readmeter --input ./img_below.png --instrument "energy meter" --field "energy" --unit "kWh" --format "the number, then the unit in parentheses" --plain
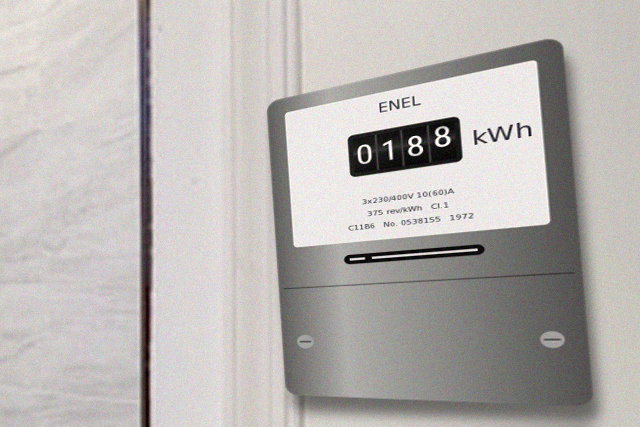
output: 188 (kWh)
